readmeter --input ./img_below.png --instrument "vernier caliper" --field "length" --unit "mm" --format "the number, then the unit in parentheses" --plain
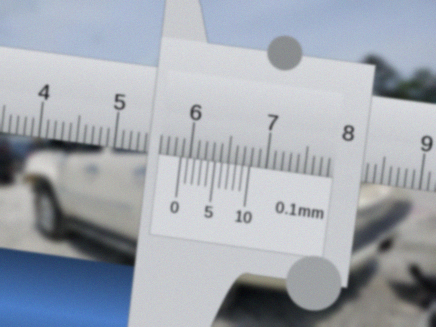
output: 58.8 (mm)
